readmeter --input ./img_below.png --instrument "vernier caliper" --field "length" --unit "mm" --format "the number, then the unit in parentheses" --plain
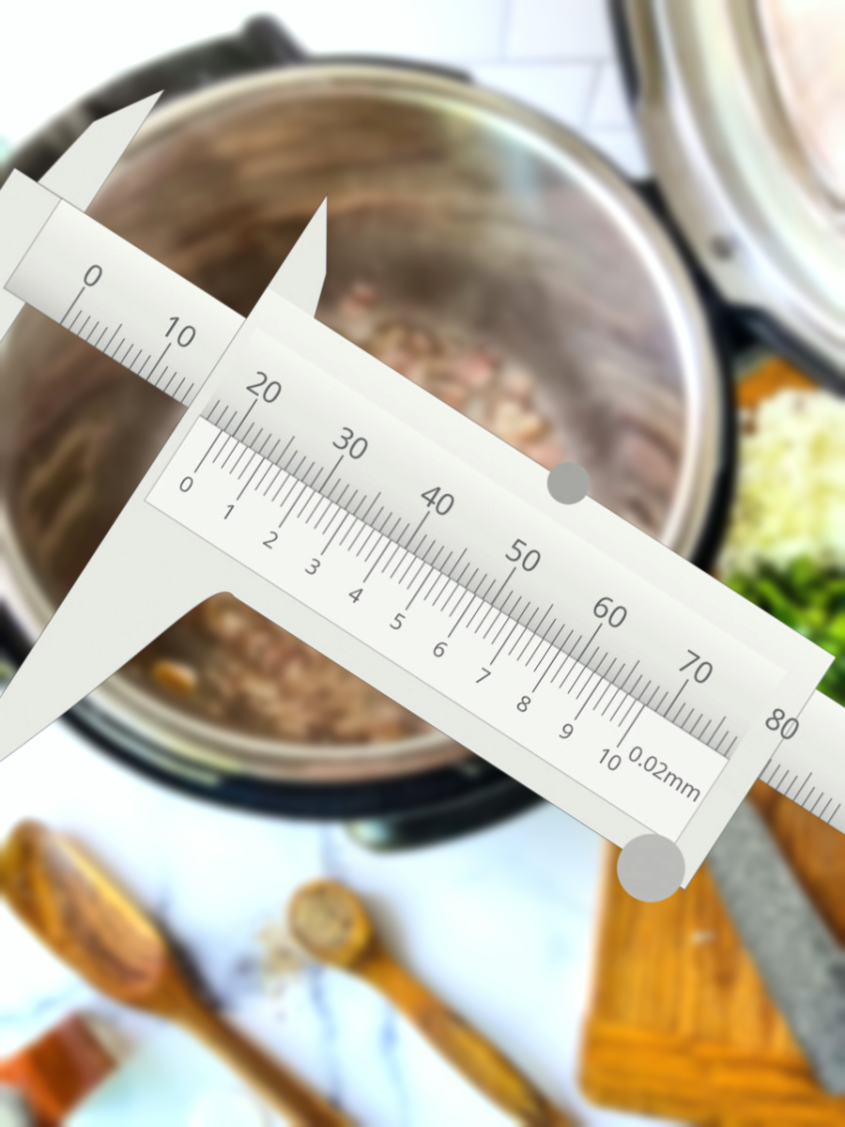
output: 18.8 (mm)
